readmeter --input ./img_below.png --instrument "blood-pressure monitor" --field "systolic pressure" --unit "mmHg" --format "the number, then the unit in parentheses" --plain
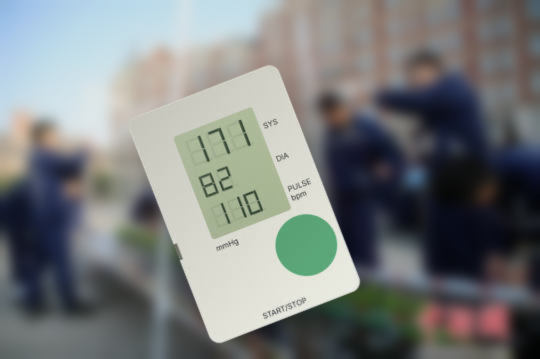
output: 171 (mmHg)
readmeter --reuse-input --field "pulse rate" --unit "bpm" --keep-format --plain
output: 110 (bpm)
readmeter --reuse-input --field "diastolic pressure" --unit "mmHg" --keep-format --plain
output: 82 (mmHg)
